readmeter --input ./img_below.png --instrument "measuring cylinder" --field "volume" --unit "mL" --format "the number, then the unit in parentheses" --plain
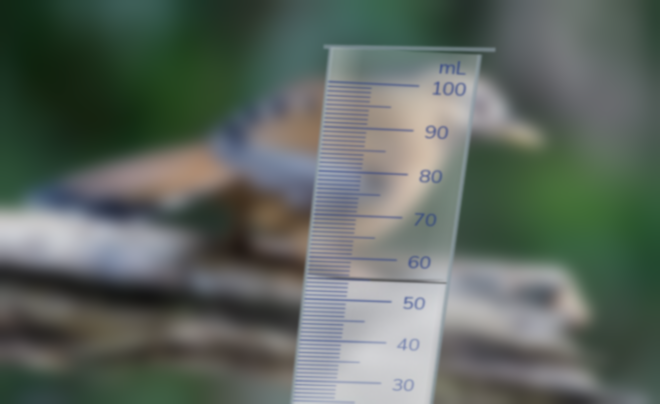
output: 55 (mL)
